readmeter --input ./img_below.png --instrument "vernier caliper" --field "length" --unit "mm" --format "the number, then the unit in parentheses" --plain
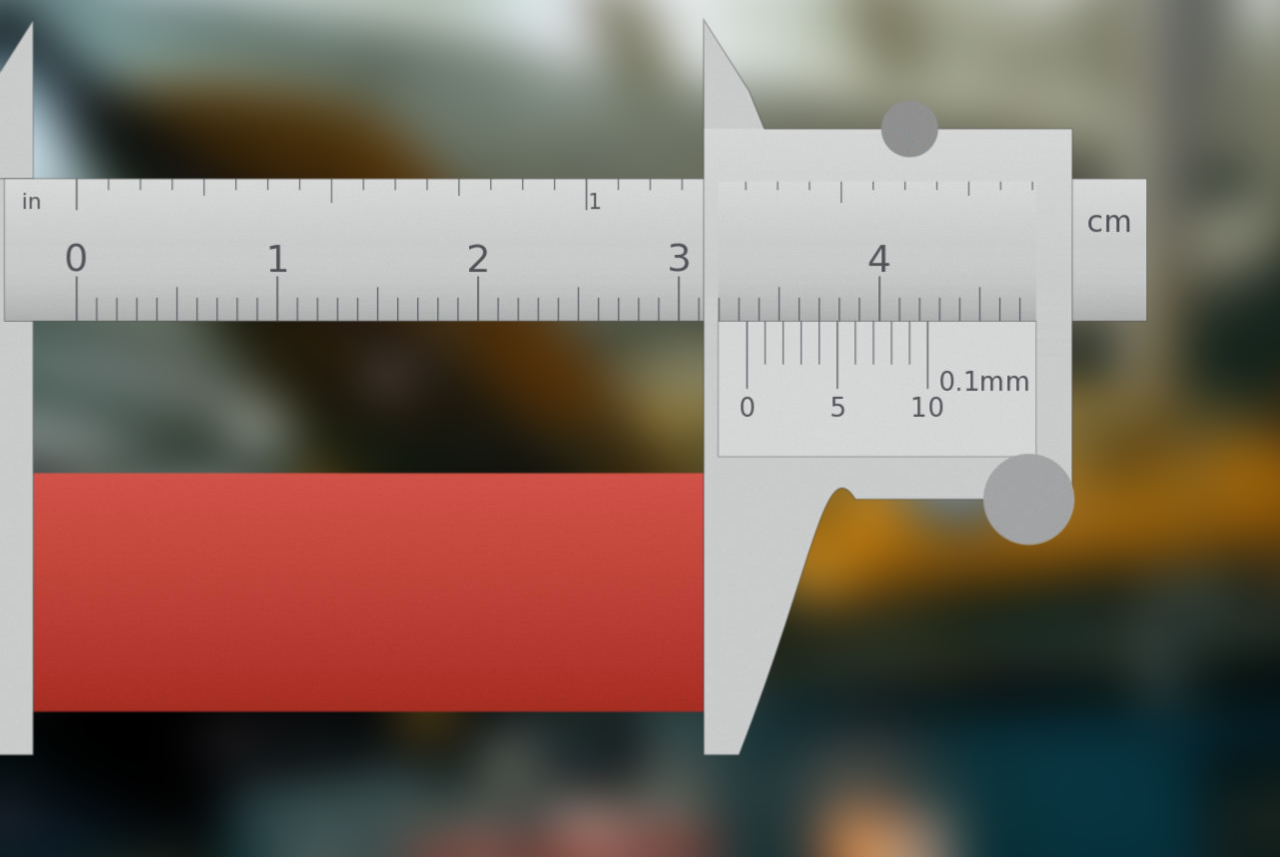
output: 33.4 (mm)
